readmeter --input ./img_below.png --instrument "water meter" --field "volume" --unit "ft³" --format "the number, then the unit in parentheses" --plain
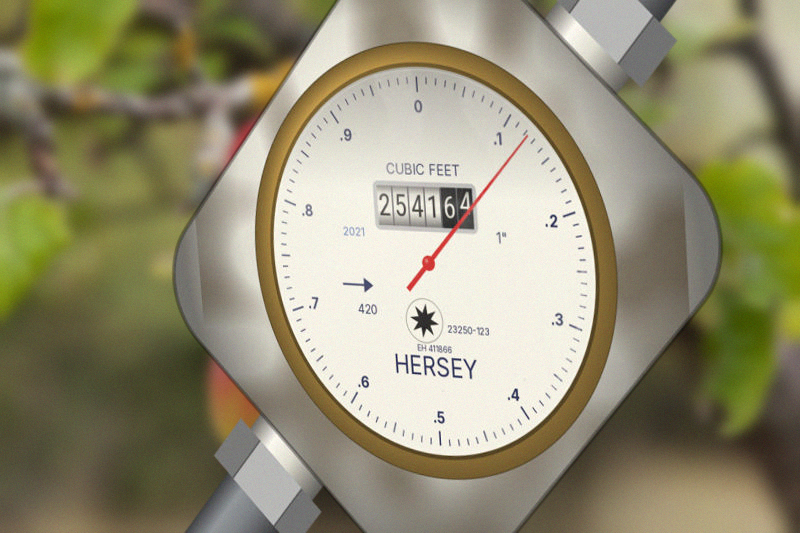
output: 254164.12 (ft³)
